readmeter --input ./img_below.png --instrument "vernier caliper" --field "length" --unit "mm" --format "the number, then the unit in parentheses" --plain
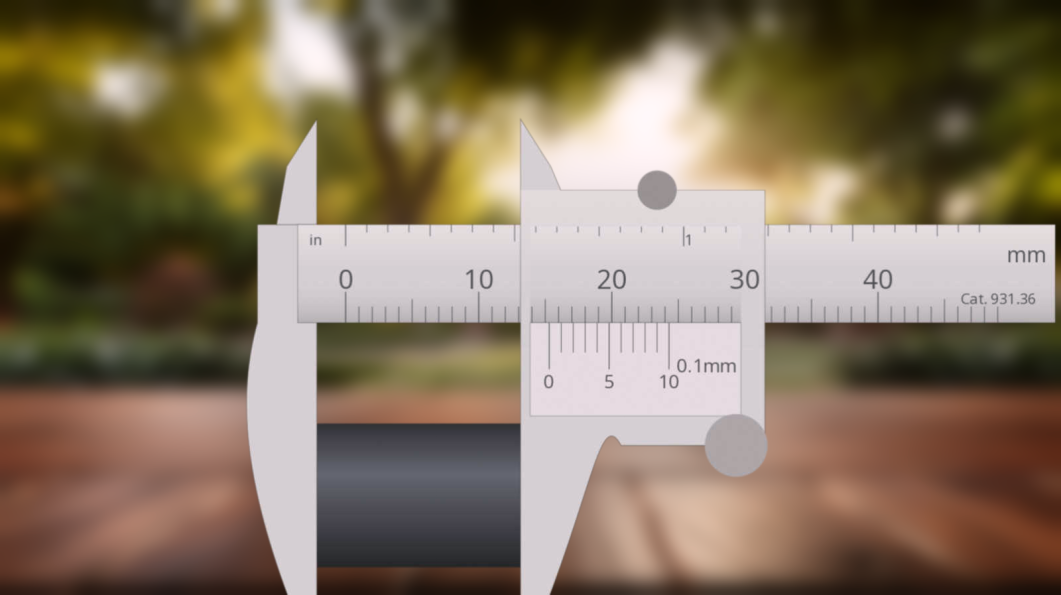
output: 15.3 (mm)
